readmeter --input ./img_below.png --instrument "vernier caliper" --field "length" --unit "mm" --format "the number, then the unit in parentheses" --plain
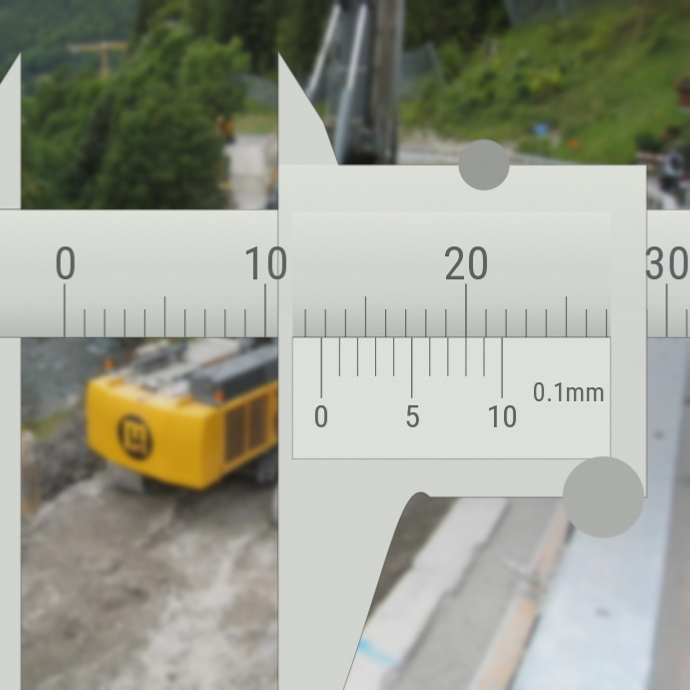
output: 12.8 (mm)
